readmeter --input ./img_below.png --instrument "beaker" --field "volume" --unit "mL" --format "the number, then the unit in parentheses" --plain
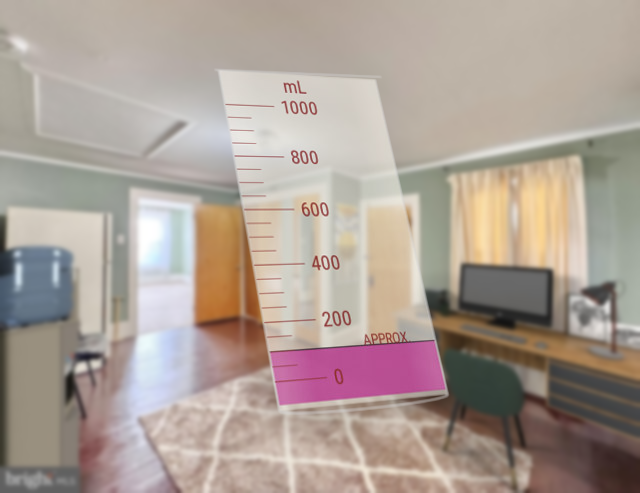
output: 100 (mL)
